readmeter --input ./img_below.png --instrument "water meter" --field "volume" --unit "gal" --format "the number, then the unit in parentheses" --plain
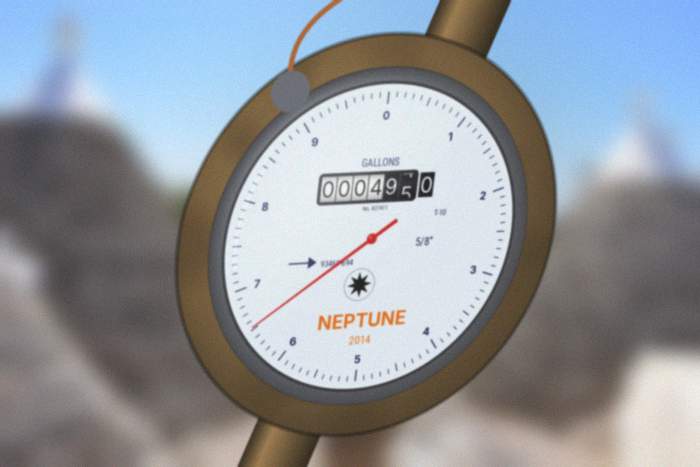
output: 4946.5 (gal)
